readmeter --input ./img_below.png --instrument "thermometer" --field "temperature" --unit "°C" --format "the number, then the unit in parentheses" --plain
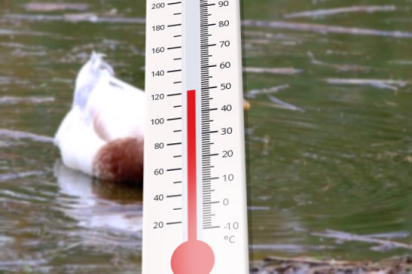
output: 50 (°C)
